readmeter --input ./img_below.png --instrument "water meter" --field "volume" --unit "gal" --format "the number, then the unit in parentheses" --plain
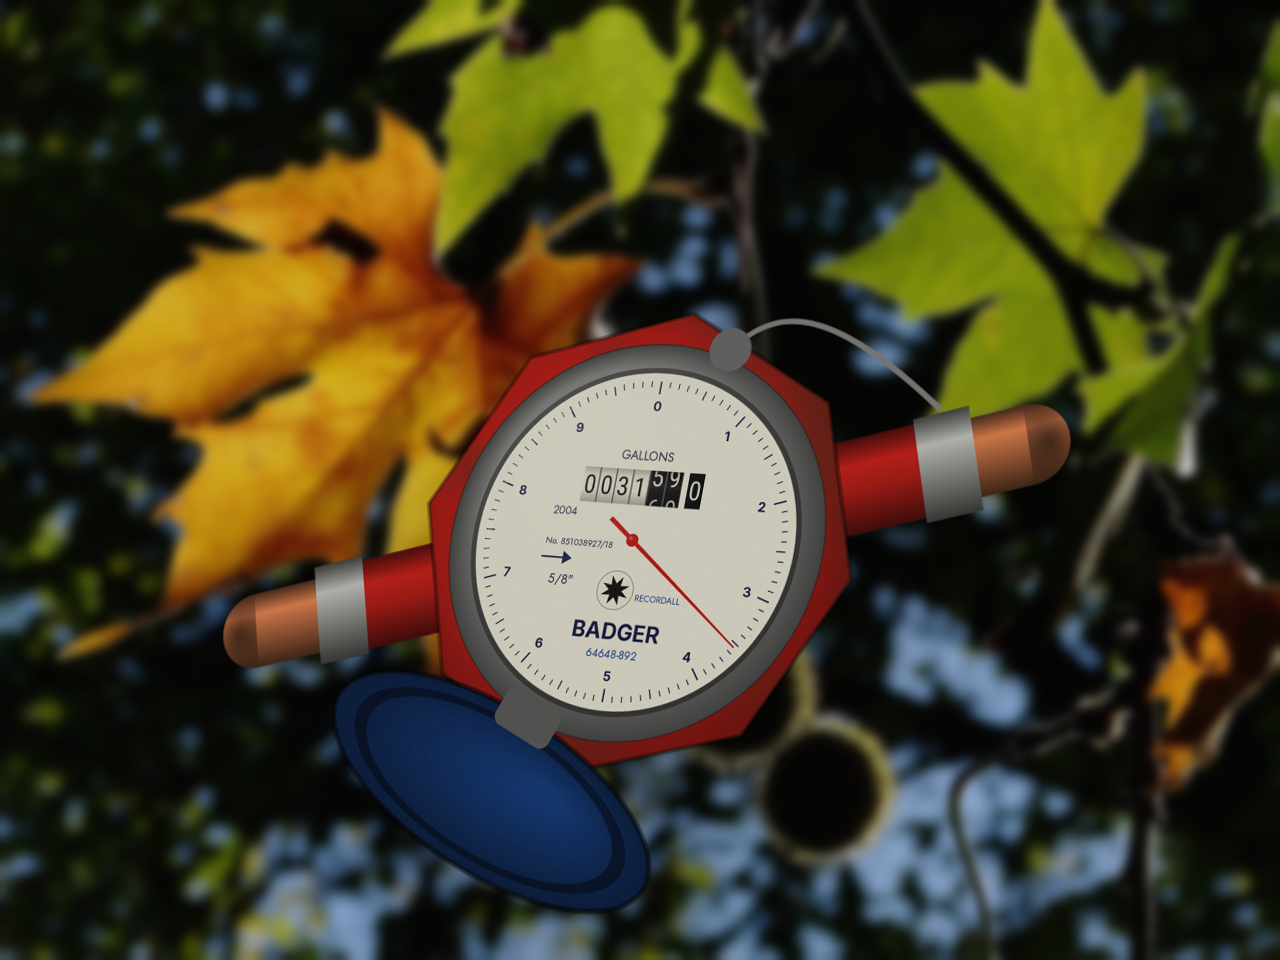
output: 31593.5 (gal)
